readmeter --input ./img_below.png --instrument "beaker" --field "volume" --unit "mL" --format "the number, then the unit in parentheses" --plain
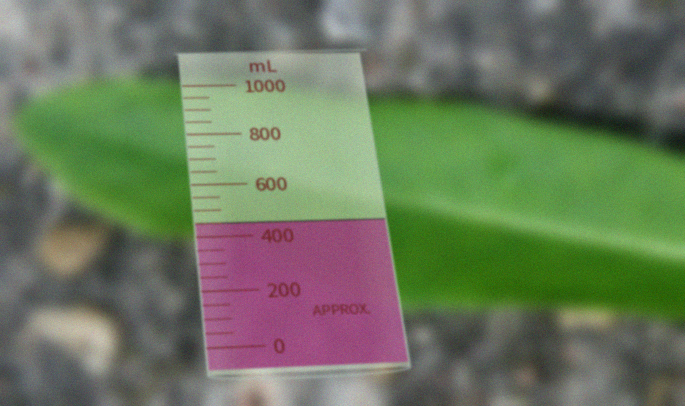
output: 450 (mL)
